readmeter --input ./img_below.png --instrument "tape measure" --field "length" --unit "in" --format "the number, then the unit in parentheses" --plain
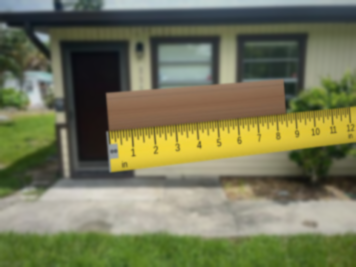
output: 8.5 (in)
